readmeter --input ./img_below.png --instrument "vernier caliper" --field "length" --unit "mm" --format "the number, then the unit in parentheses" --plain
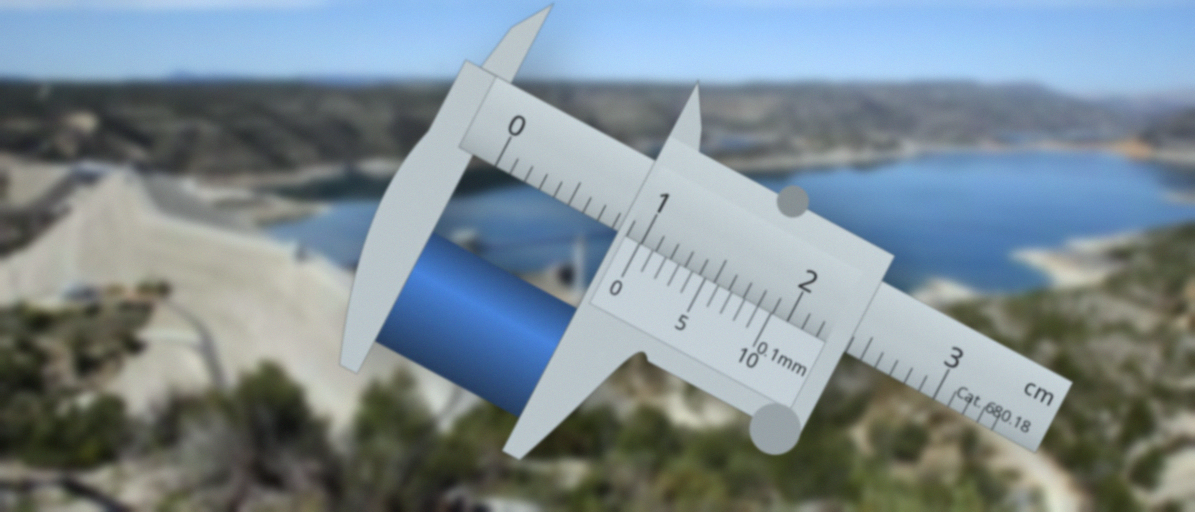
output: 9.9 (mm)
